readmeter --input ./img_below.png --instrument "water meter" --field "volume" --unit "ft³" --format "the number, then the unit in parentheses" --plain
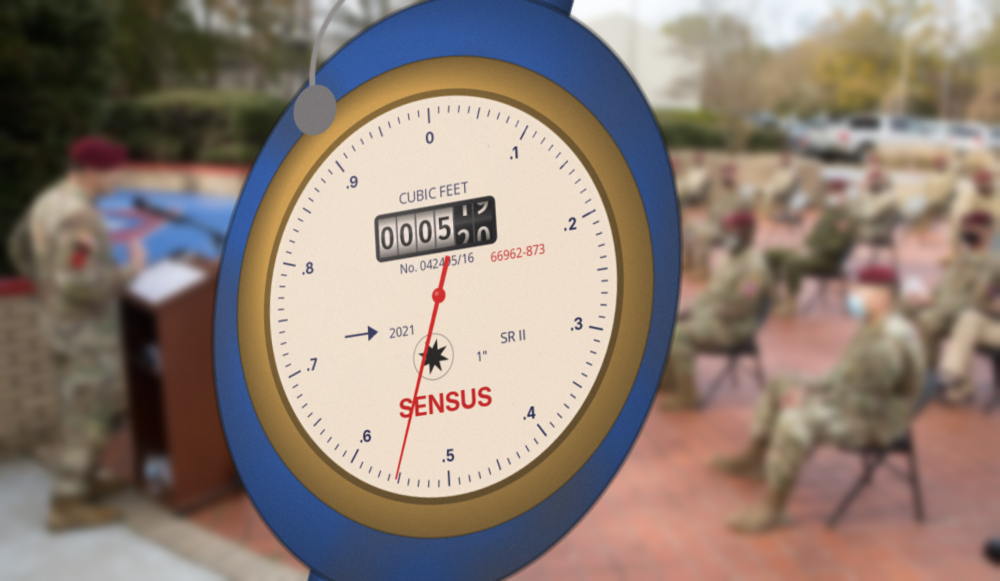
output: 519.55 (ft³)
